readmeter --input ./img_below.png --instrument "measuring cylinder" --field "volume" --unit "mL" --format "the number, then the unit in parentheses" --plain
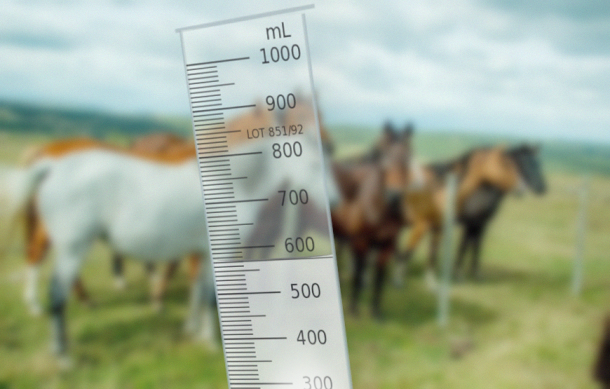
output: 570 (mL)
